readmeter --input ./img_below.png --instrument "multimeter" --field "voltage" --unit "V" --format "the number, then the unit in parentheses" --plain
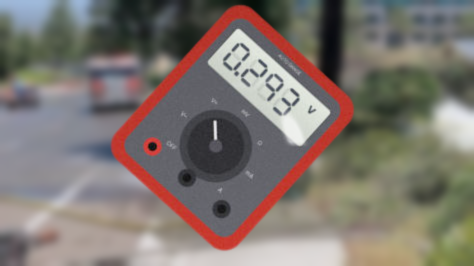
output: 0.293 (V)
